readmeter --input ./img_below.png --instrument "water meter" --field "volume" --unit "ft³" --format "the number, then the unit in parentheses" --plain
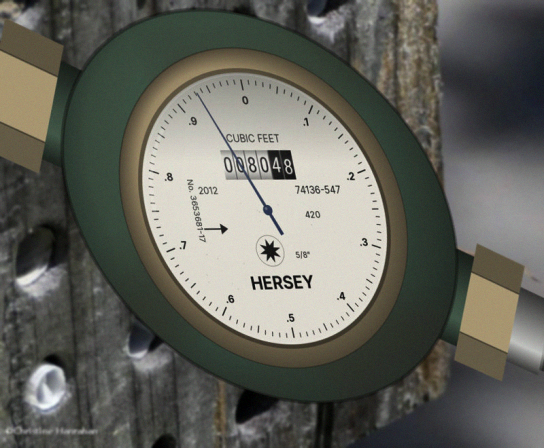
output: 8047.93 (ft³)
